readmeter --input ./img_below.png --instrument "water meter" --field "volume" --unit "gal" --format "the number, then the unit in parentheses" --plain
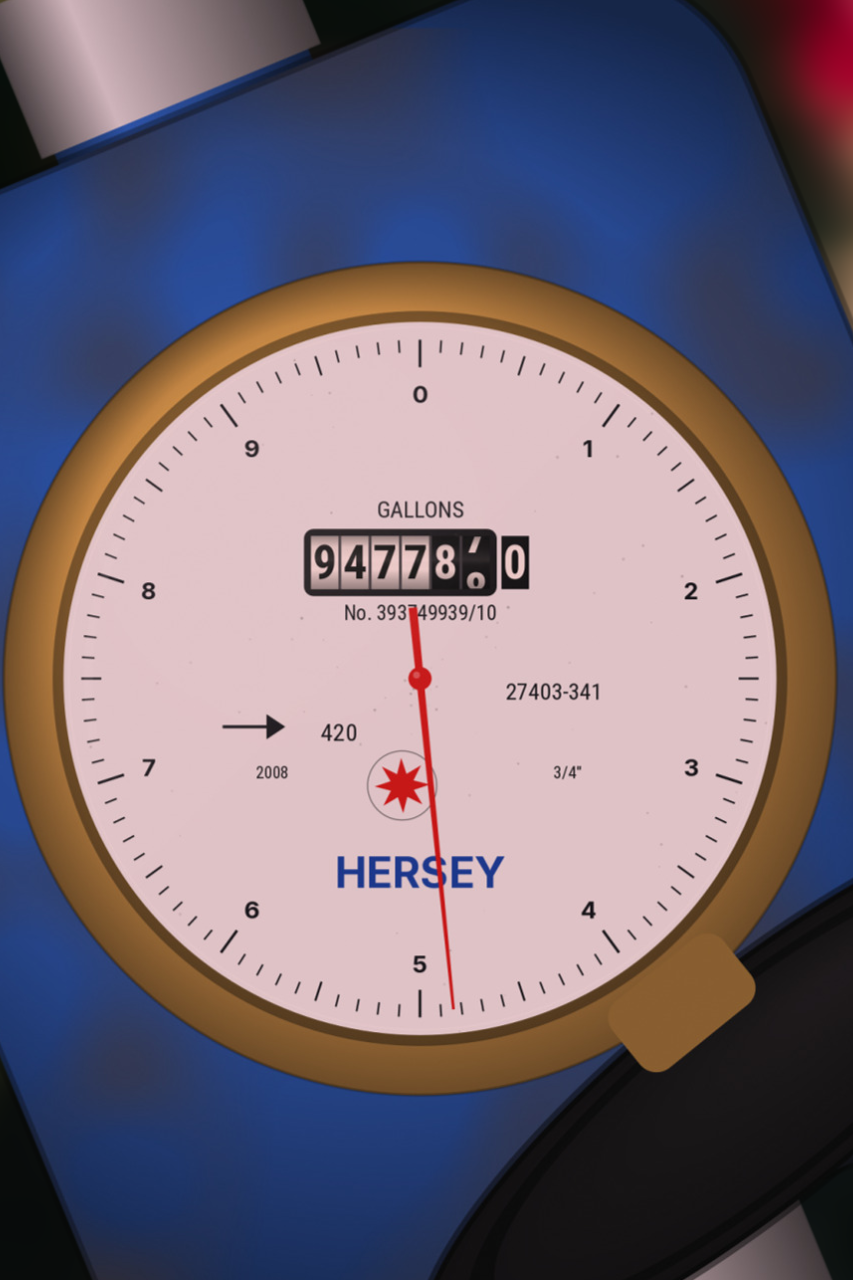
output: 9477874.8 (gal)
